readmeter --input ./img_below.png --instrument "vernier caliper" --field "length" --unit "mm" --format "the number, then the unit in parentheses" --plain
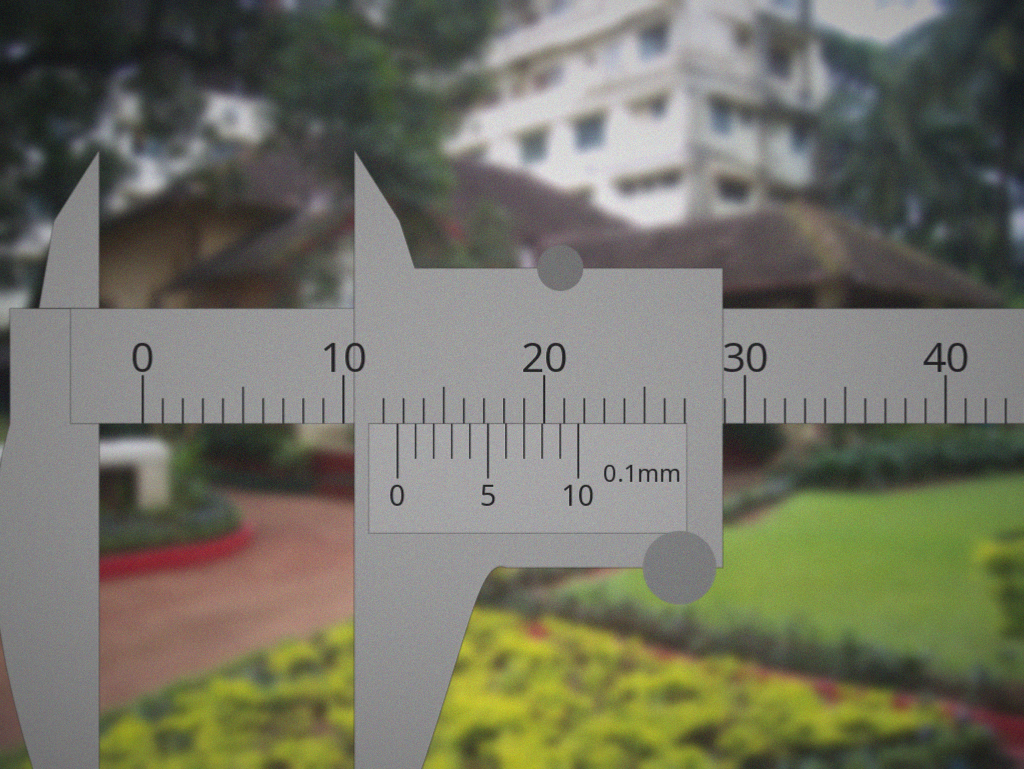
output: 12.7 (mm)
